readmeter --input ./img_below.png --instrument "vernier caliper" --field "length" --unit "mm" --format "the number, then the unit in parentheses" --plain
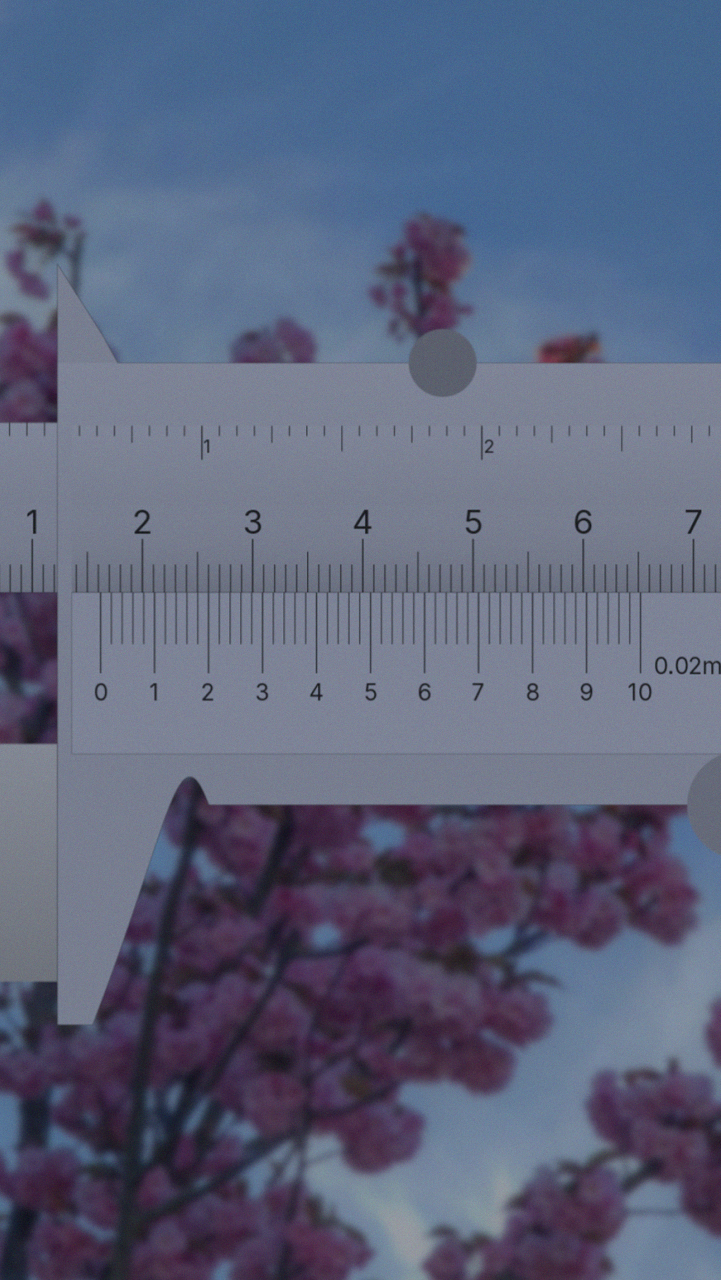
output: 16.2 (mm)
